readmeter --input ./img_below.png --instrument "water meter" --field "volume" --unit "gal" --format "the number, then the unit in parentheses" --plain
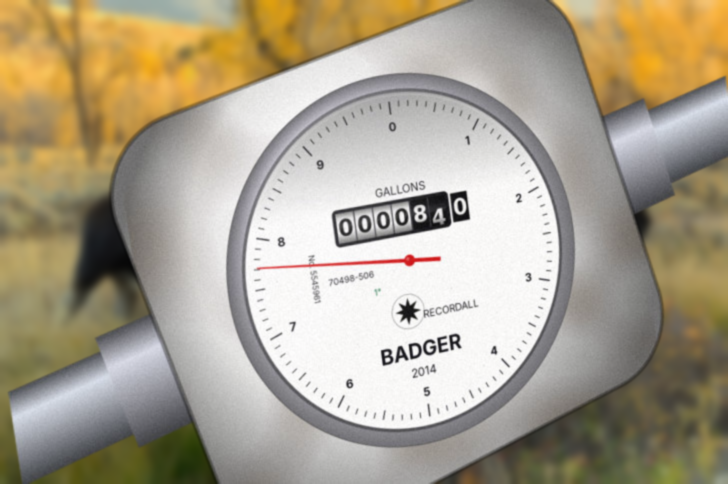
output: 837.7 (gal)
